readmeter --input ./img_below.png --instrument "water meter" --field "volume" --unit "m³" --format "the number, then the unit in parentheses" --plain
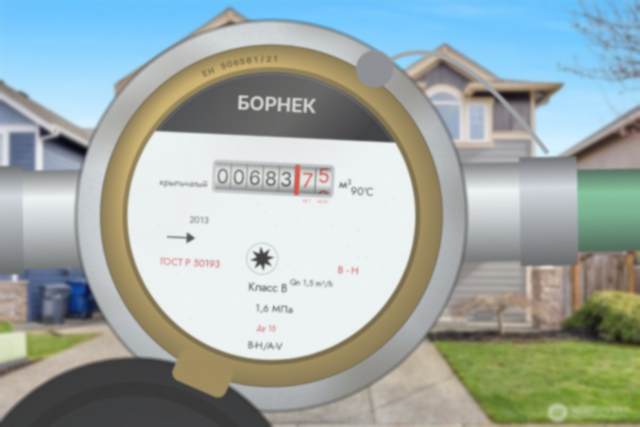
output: 683.75 (m³)
